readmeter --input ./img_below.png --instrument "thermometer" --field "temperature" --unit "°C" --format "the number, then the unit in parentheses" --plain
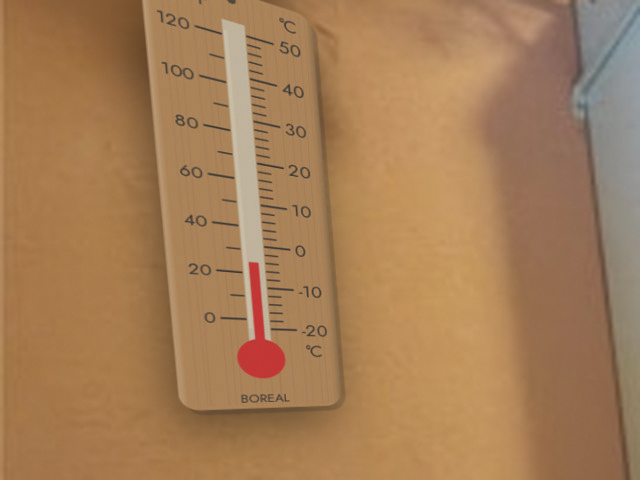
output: -4 (°C)
